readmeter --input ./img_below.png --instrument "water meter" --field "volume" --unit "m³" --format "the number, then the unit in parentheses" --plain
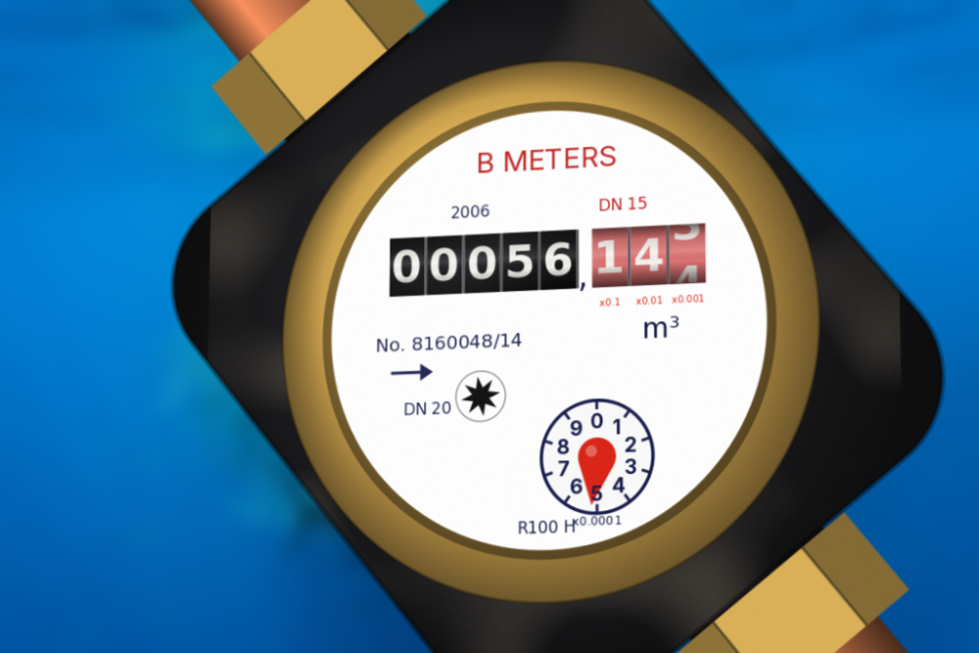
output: 56.1435 (m³)
